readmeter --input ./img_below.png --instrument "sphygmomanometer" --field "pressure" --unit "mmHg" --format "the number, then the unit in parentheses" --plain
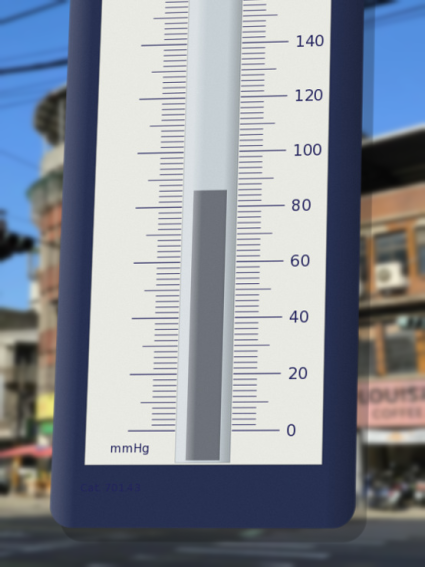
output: 86 (mmHg)
